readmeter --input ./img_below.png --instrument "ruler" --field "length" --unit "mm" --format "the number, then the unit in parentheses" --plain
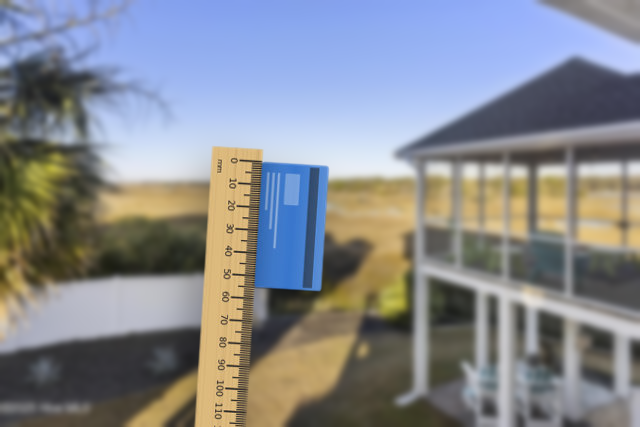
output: 55 (mm)
